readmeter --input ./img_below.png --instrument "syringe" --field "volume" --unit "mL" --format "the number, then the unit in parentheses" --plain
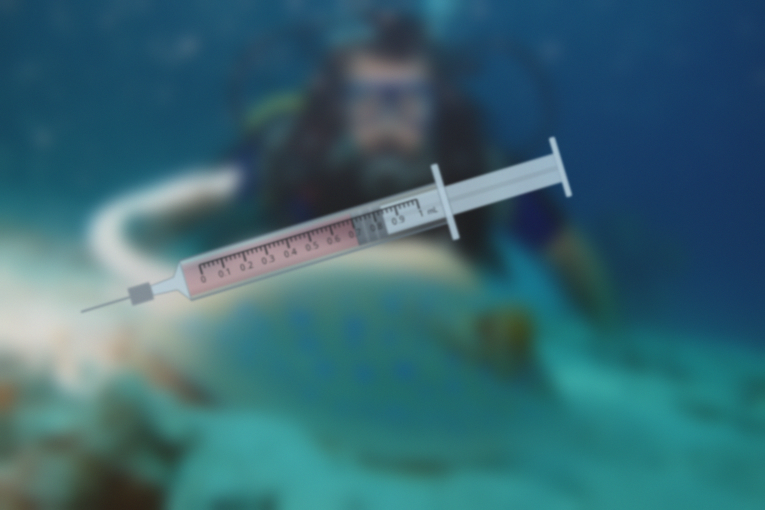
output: 0.7 (mL)
